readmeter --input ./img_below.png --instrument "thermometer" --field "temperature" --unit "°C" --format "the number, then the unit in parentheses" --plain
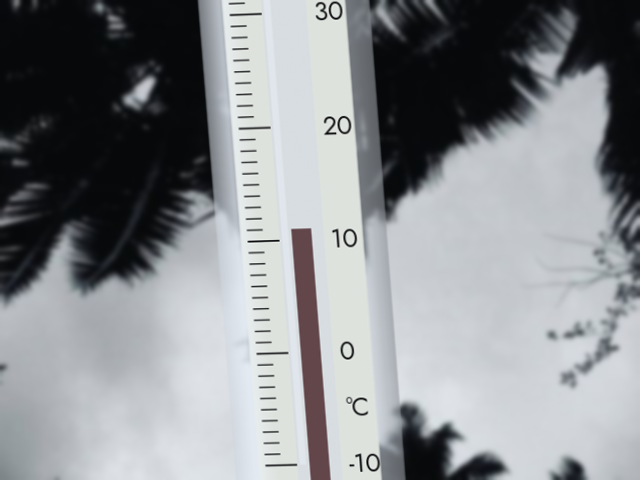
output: 11 (°C)
